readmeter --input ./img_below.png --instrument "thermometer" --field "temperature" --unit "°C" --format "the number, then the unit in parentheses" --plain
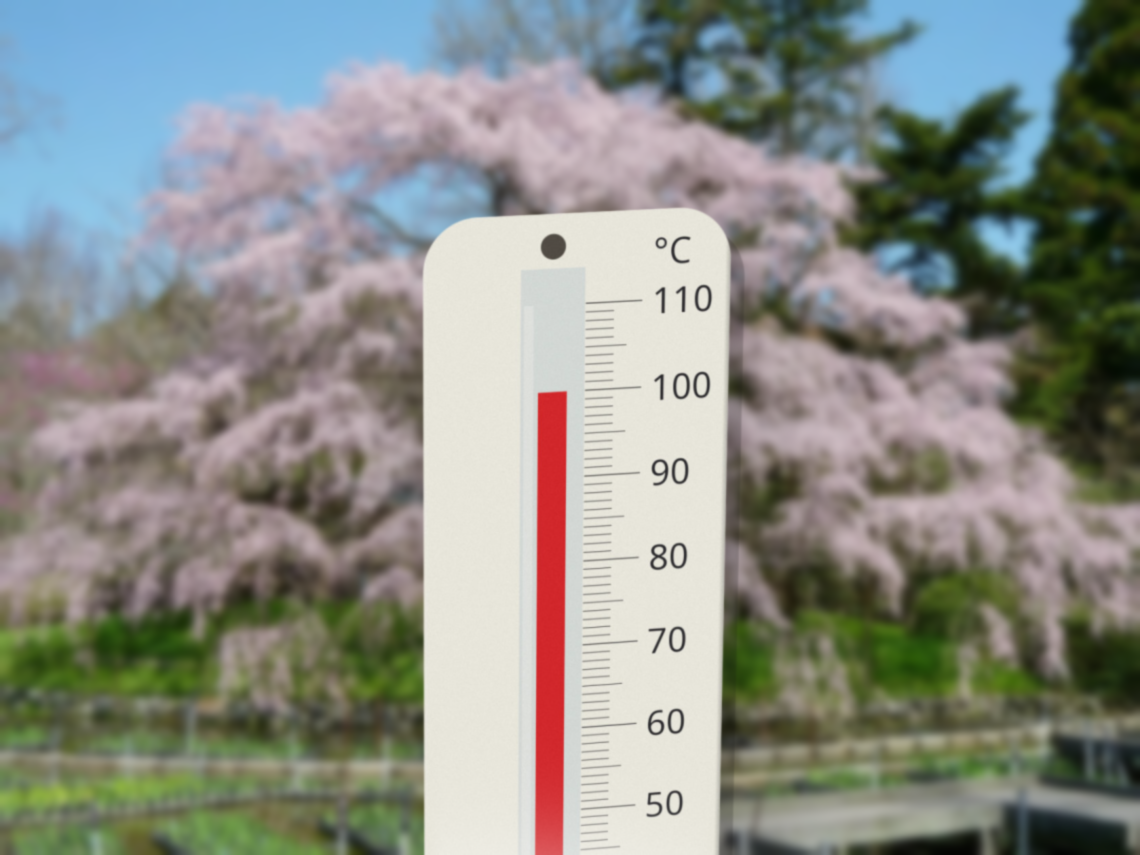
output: 100 (°C)
